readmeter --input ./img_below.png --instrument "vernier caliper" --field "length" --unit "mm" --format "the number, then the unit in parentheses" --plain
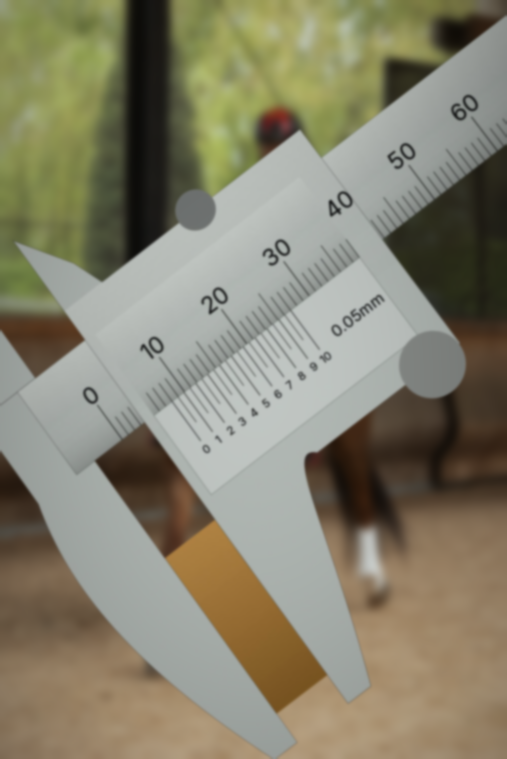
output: 8.0 (mm)
